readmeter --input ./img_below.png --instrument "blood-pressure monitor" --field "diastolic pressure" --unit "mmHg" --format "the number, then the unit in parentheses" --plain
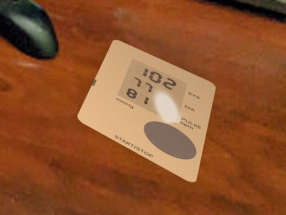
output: 77 (mmHg)
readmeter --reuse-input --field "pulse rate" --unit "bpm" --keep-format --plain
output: 81 (bpm)
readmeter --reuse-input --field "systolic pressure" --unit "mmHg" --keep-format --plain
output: 102 (mmHg)
